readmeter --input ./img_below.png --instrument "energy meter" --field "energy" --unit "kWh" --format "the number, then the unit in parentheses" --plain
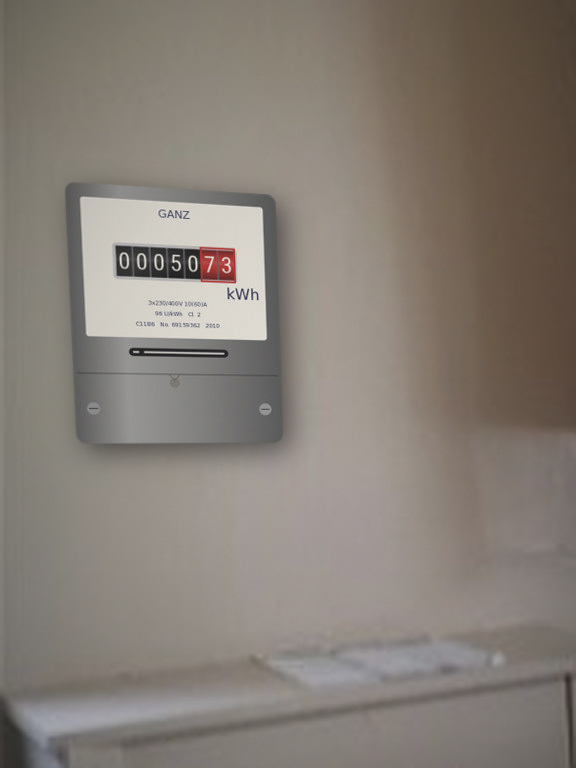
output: 50.73 (kWh)
